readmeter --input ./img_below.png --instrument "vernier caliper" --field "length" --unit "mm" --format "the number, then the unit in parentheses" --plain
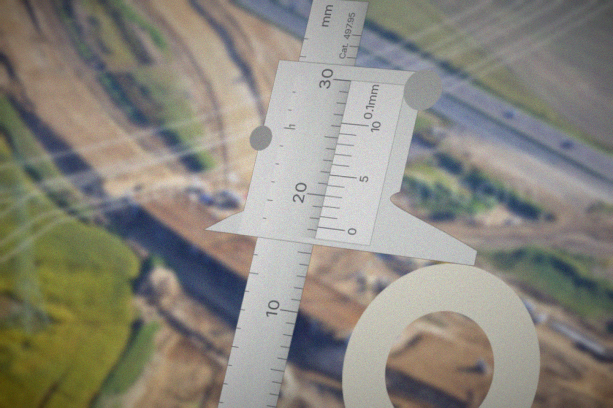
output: 17.3 (mm)
